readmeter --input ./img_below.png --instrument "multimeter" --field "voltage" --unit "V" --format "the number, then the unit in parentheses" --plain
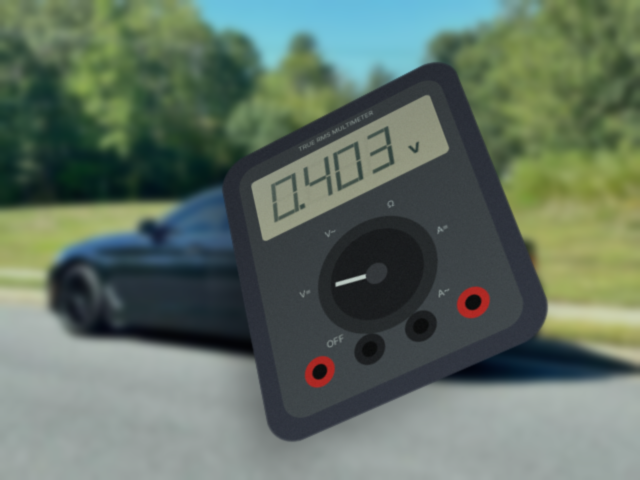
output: 0.403 (V)
